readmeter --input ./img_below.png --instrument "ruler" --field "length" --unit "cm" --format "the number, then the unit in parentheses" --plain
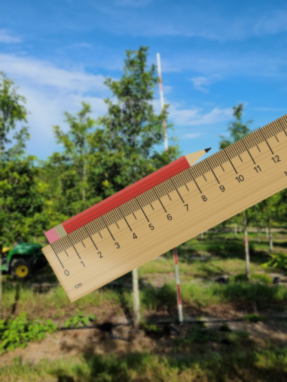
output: 9.5 (cm)
